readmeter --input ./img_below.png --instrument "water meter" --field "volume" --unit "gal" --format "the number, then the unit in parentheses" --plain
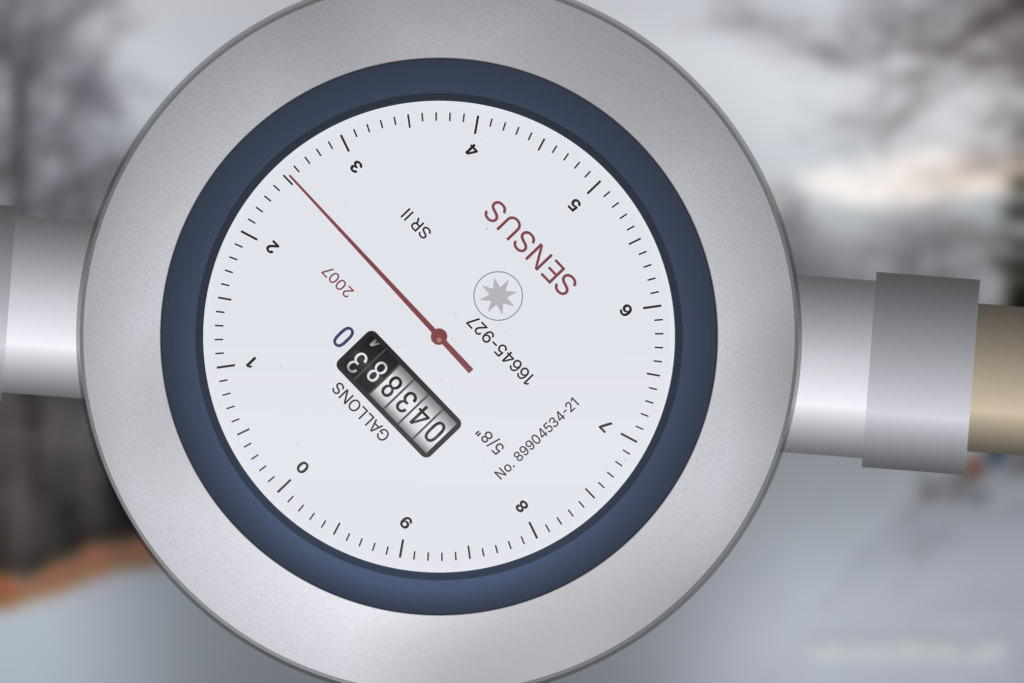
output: 438832.5 (gal)
